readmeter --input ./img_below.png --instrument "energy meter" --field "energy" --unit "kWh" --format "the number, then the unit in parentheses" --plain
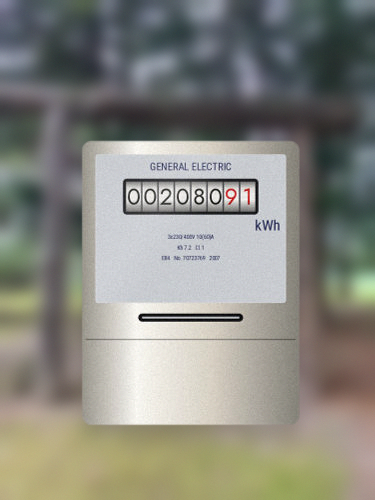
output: 2080.91 (kWh)
